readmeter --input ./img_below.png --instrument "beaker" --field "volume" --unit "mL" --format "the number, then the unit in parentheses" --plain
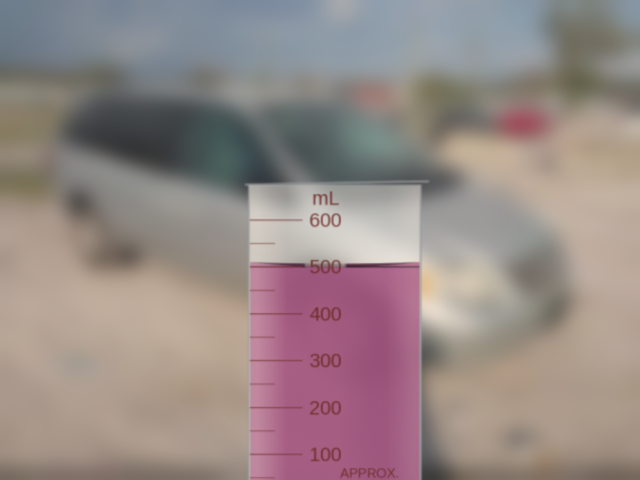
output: 500 (mL)
